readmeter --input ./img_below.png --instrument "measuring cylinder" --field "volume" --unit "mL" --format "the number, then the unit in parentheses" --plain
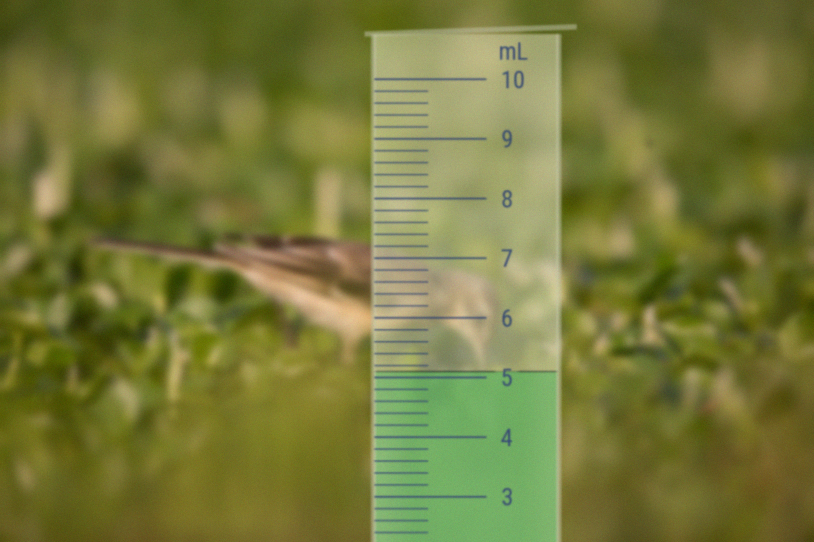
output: 5.1 (mL)
